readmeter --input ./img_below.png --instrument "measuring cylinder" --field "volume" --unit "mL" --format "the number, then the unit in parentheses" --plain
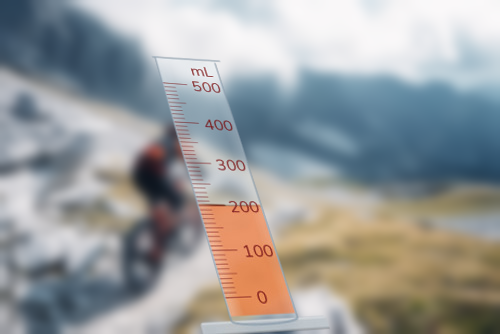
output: 200 (mL)
